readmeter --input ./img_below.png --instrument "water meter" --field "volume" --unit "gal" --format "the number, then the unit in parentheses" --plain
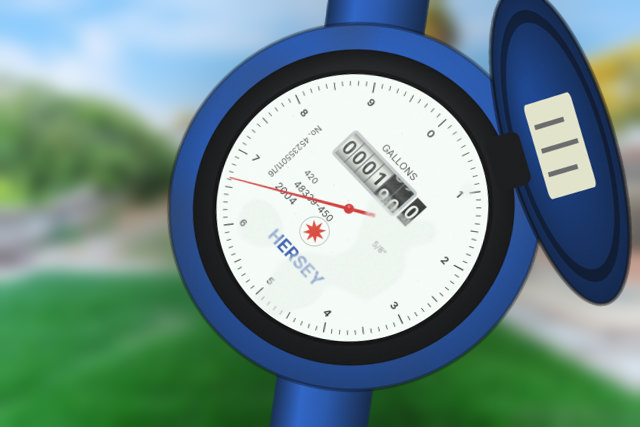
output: 1896.6 (gal)
